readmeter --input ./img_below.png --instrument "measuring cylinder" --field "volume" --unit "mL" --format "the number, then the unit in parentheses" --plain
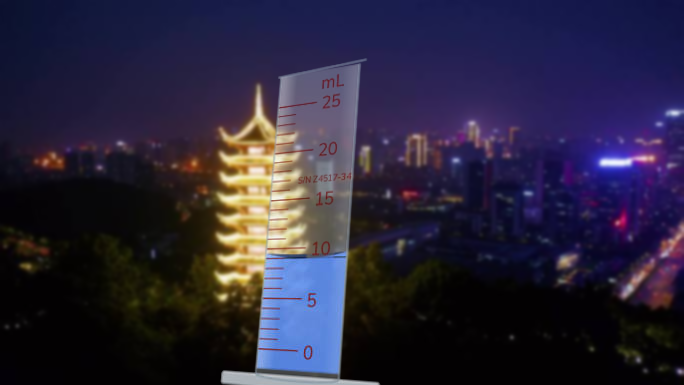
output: 9 (mL)
